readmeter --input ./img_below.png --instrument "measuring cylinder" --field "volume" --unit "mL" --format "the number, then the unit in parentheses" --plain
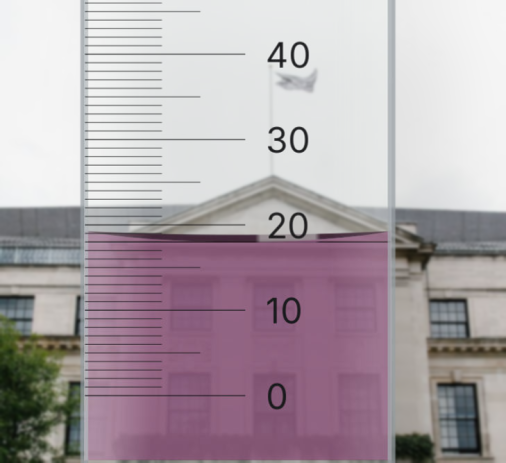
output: 18 (mL)
